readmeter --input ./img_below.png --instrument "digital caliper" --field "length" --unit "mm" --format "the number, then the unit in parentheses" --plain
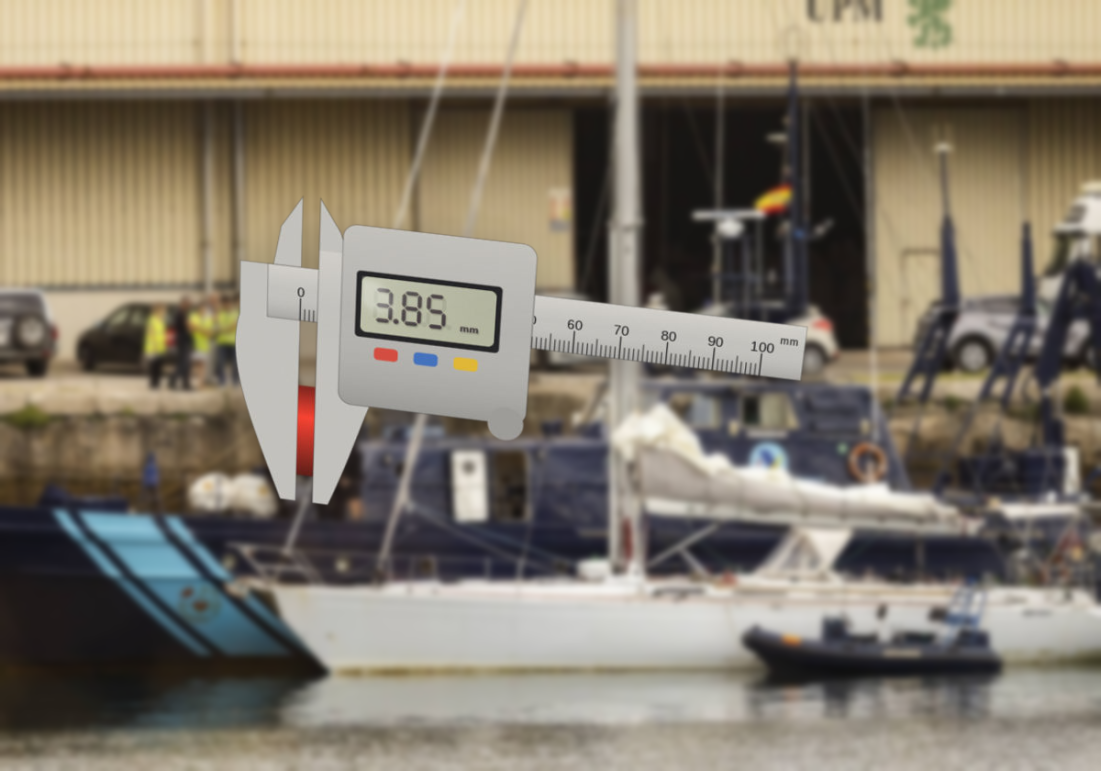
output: 3.85 (mm)
